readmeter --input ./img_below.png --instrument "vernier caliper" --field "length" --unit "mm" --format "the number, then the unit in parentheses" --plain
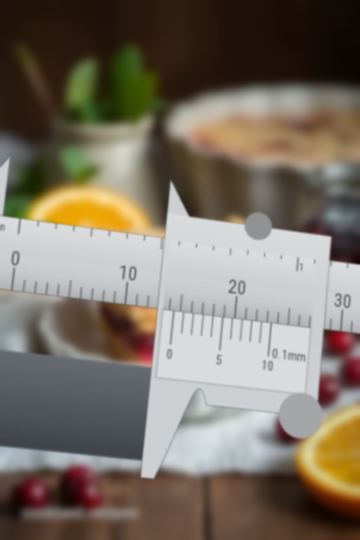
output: 14.4 (mm)
